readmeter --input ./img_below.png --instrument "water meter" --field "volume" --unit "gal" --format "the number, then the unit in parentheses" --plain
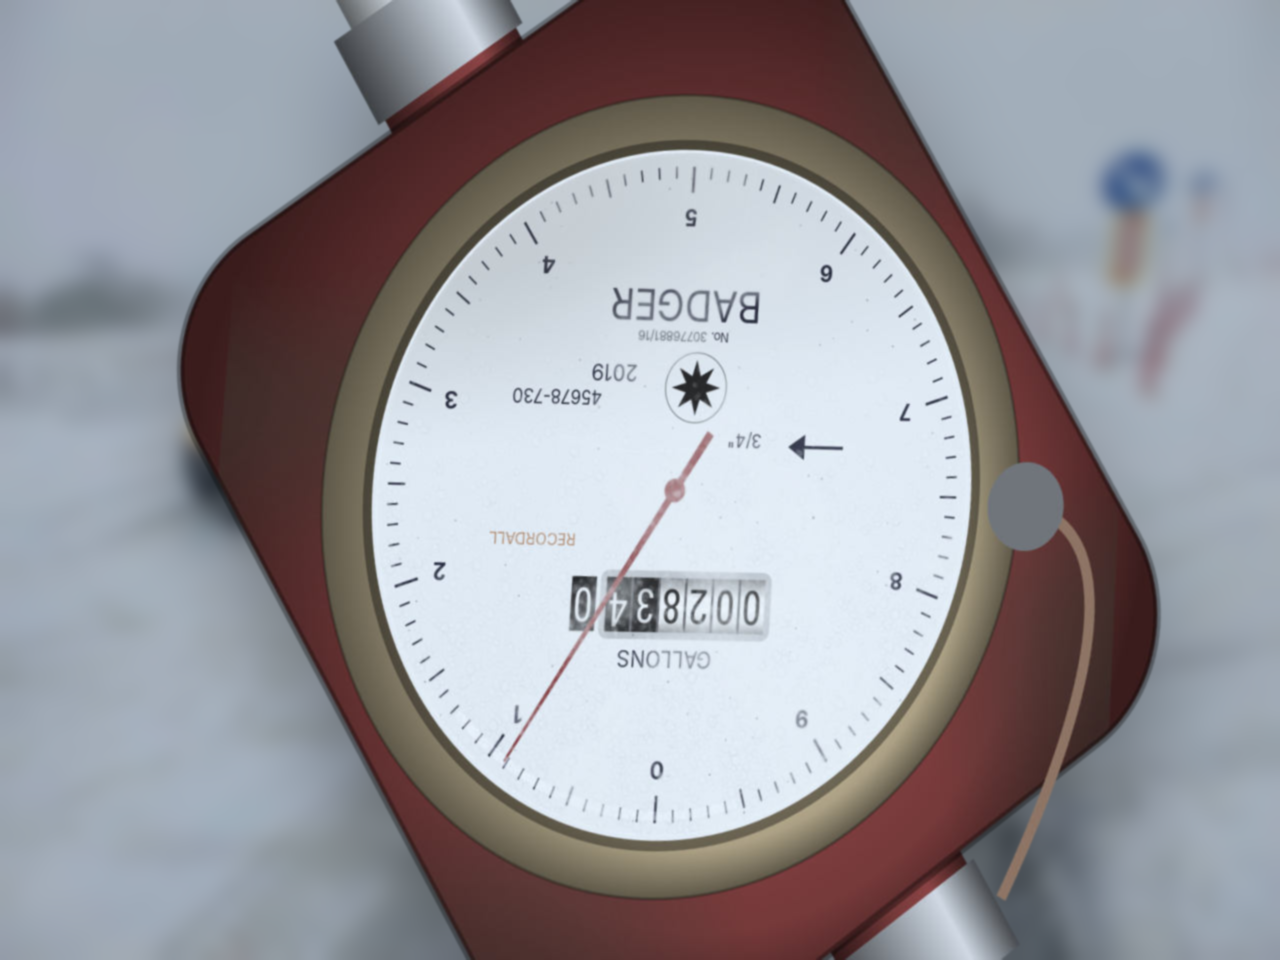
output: 28340.9 (gal)
